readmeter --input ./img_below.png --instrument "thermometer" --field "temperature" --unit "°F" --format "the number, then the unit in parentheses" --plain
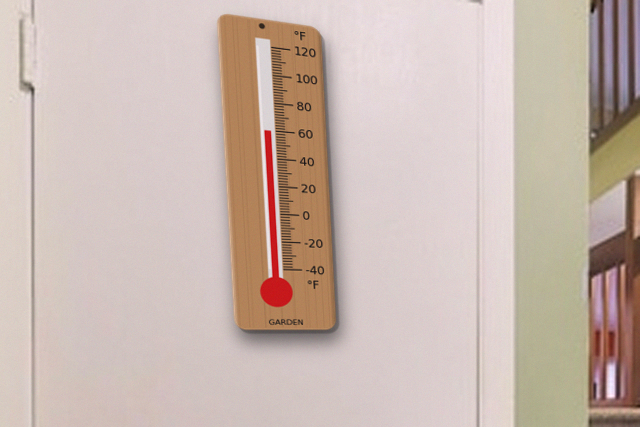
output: 60 (°F)
